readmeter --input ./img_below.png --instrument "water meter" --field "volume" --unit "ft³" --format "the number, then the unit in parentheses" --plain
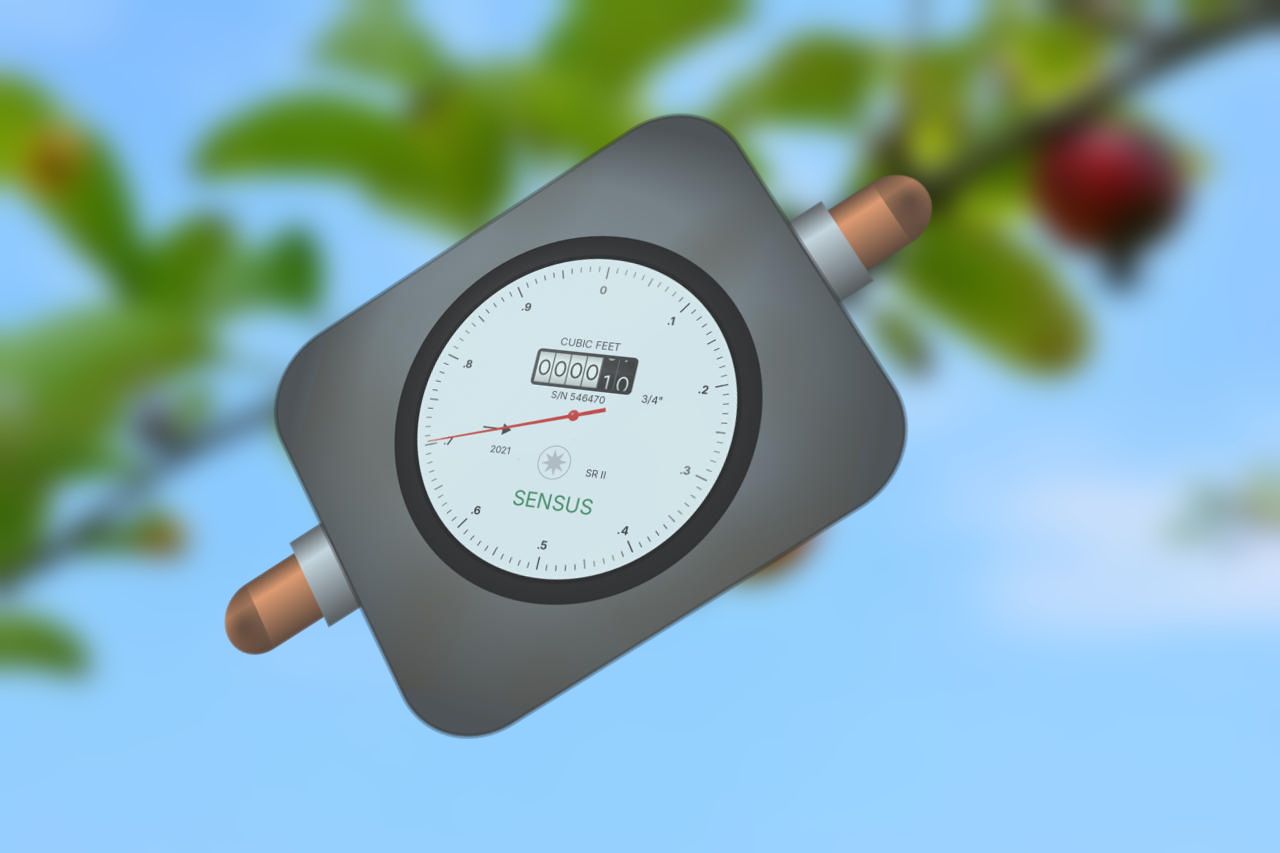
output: 9.70 (ft³)
